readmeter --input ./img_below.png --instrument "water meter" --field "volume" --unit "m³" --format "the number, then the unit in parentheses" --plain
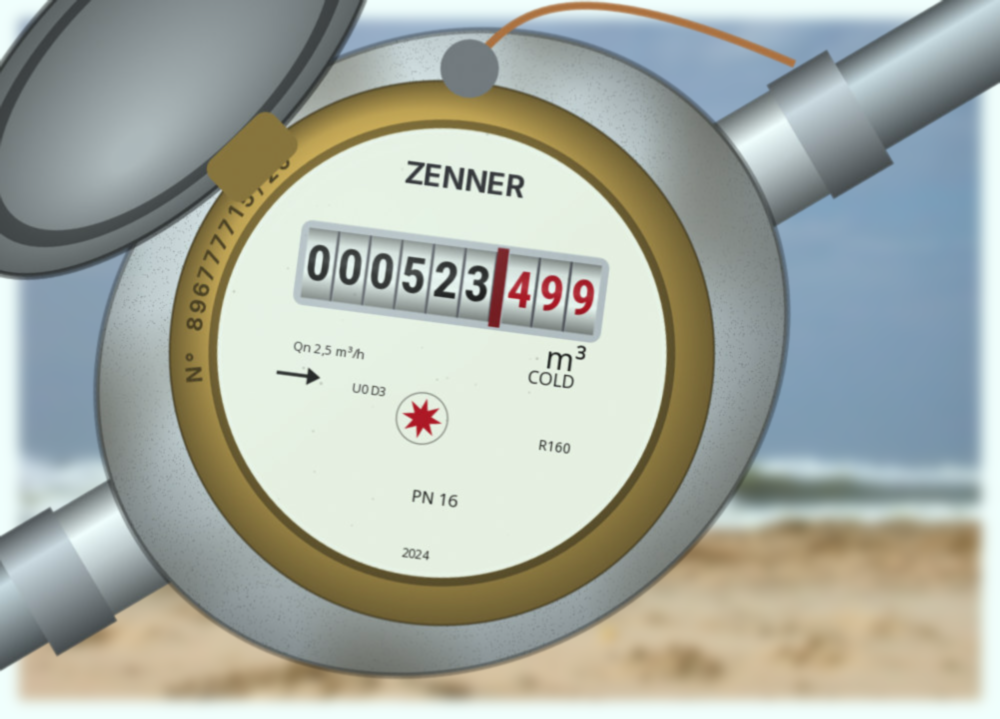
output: 523.499 (m³)
